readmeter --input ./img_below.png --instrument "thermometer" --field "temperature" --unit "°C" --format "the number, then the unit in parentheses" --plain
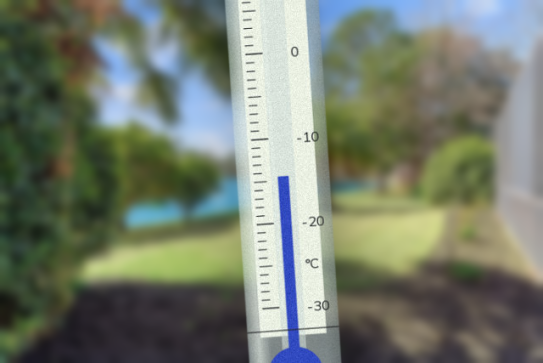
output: -14.5 (°C)
